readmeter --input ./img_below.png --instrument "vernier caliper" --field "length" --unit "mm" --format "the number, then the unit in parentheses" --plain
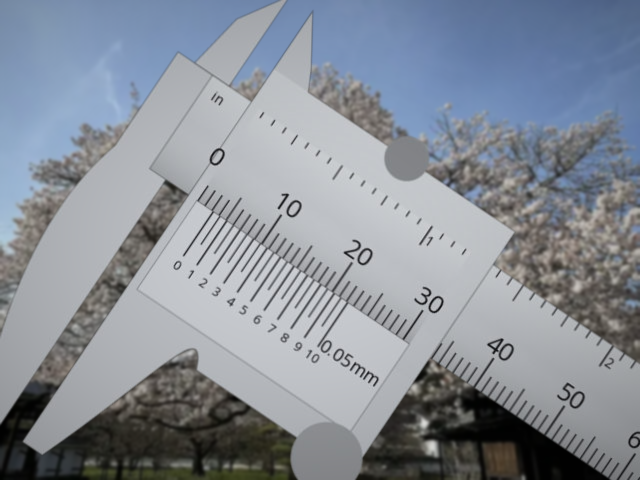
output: 3.2 (mm)
